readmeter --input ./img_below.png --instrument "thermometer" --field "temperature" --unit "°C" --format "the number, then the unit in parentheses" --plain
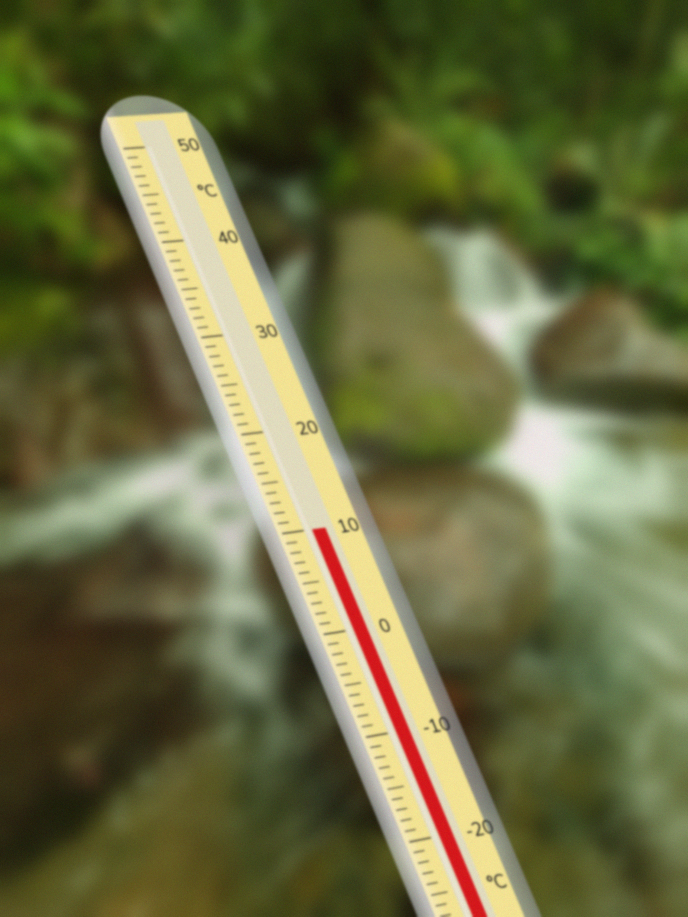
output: 10 (°C)
